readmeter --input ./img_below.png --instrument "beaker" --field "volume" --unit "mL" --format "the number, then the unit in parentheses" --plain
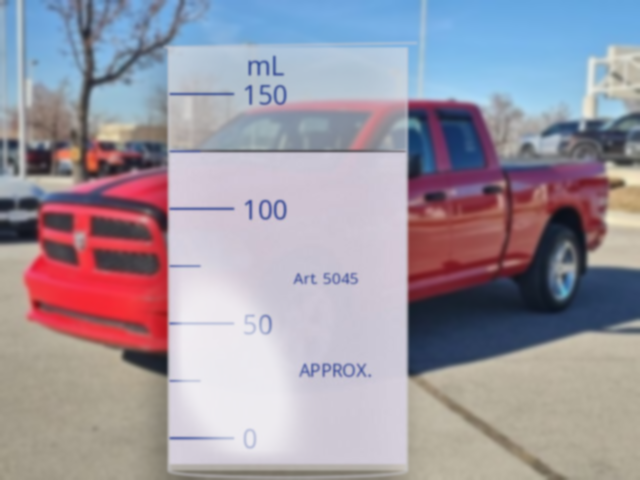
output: 125 (mL)
